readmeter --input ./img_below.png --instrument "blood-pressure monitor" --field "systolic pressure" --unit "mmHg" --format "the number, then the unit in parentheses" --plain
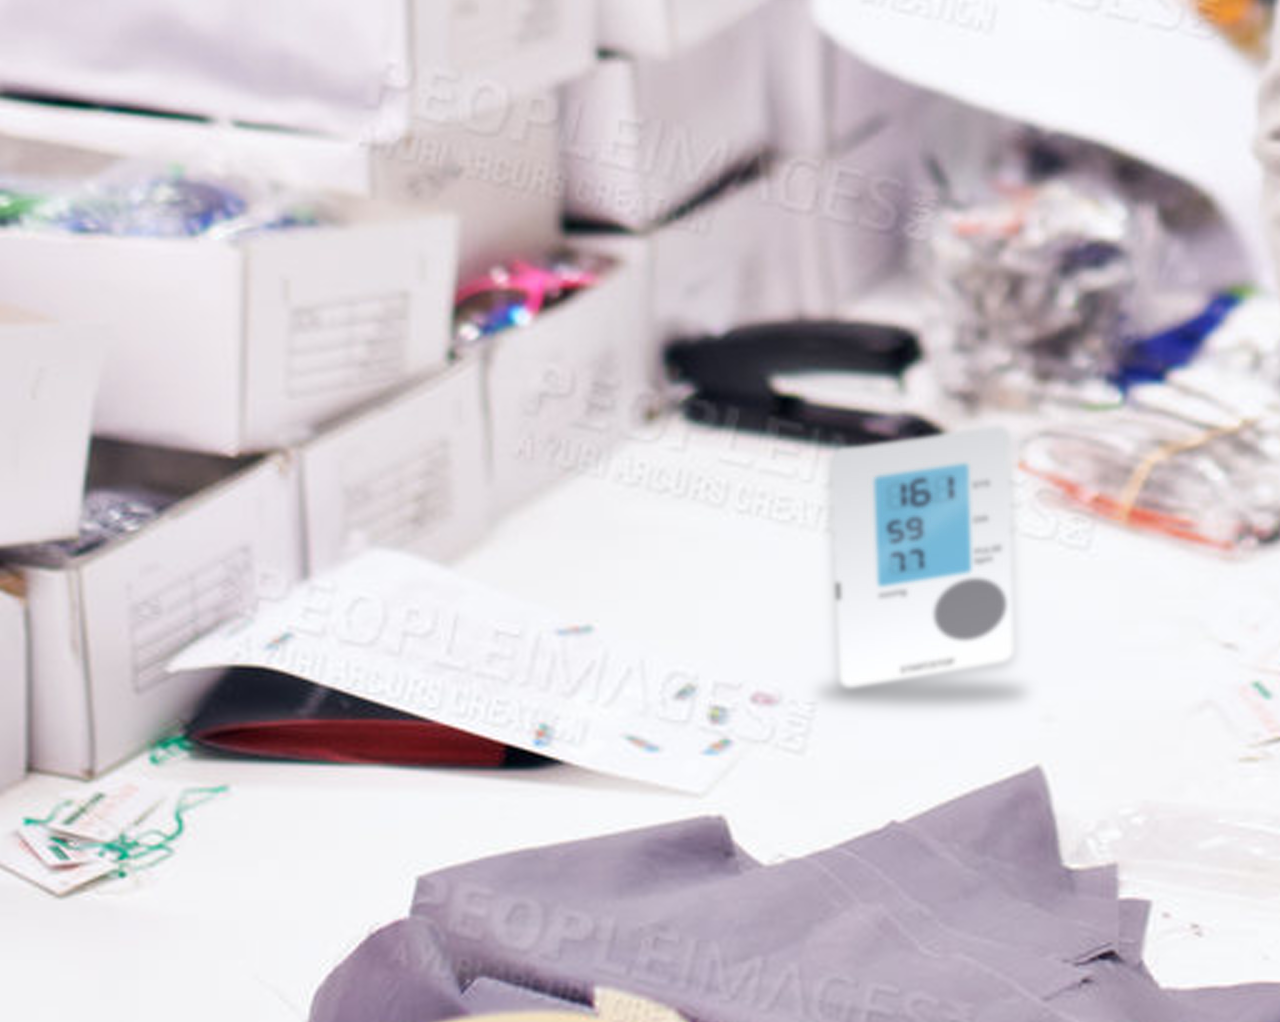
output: 161 (mmHg)
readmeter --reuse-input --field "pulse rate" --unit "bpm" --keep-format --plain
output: 77 (bpm)
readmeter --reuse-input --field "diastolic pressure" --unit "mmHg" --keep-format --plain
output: 59 (mmHg)
